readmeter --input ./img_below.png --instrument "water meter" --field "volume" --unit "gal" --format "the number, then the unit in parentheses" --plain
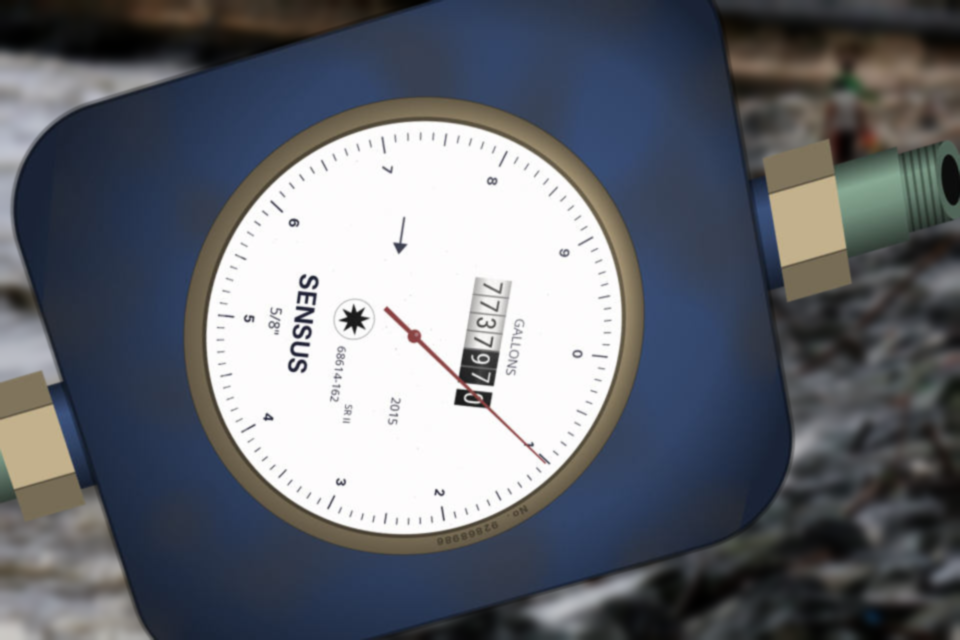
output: 7737971.0 (gal)
